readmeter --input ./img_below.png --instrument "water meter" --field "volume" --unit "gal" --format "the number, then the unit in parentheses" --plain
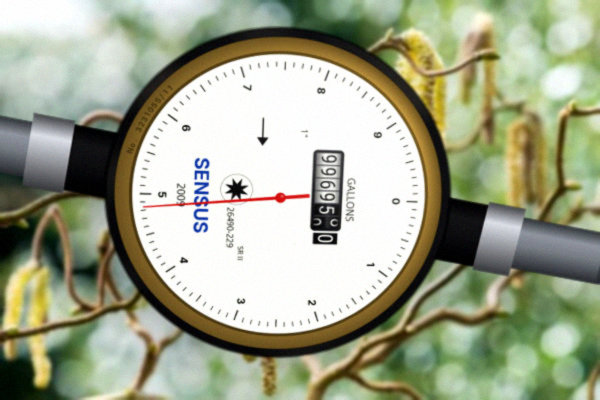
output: 9969584.8 (gal)
